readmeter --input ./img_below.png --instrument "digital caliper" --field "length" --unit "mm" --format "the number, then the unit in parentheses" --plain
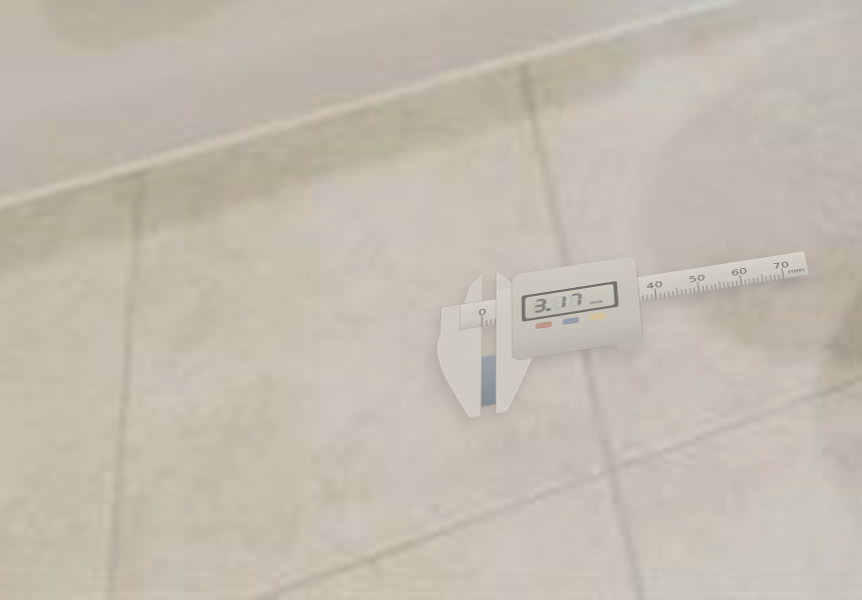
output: 3.17 (mm)
